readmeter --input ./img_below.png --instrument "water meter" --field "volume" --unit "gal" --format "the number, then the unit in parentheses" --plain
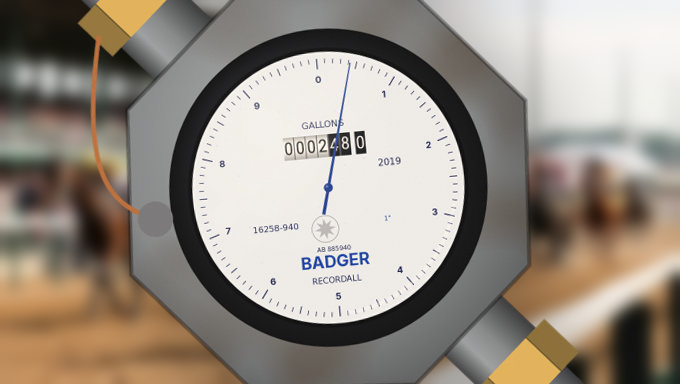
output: 2480.4 (gal)
